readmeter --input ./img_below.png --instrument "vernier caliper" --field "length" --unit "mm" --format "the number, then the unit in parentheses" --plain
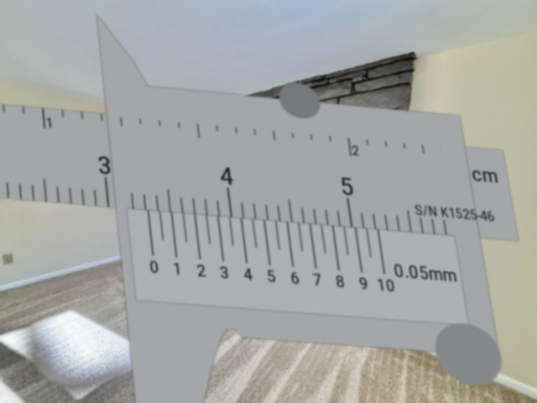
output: 33.2 (mm)
